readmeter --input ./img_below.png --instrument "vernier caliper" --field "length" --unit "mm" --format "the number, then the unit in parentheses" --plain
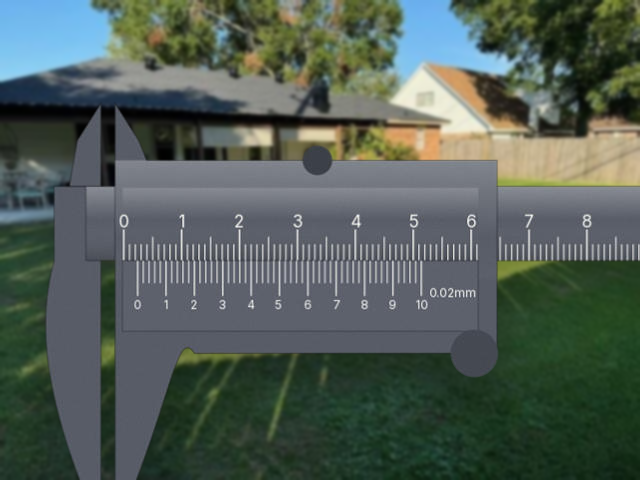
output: 2.4 (mm)
